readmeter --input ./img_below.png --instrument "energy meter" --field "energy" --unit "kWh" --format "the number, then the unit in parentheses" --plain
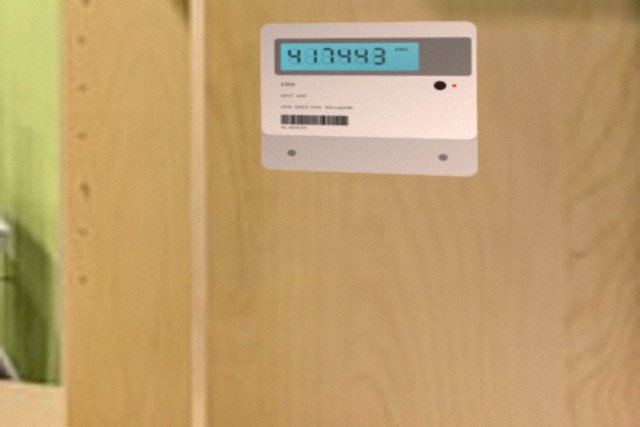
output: 417443 (kWh)
